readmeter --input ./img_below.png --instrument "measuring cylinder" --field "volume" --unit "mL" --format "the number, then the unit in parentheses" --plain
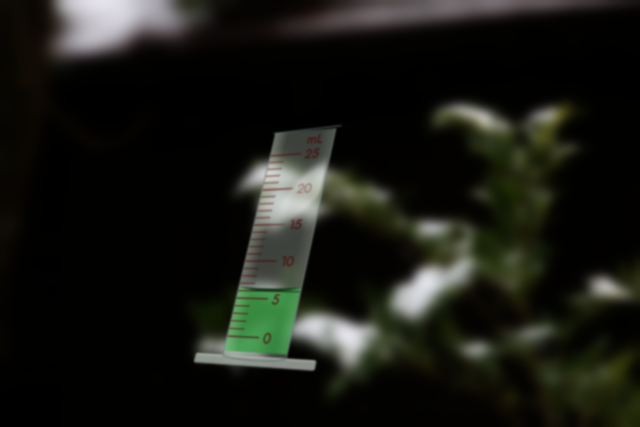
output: 6 (mL)
